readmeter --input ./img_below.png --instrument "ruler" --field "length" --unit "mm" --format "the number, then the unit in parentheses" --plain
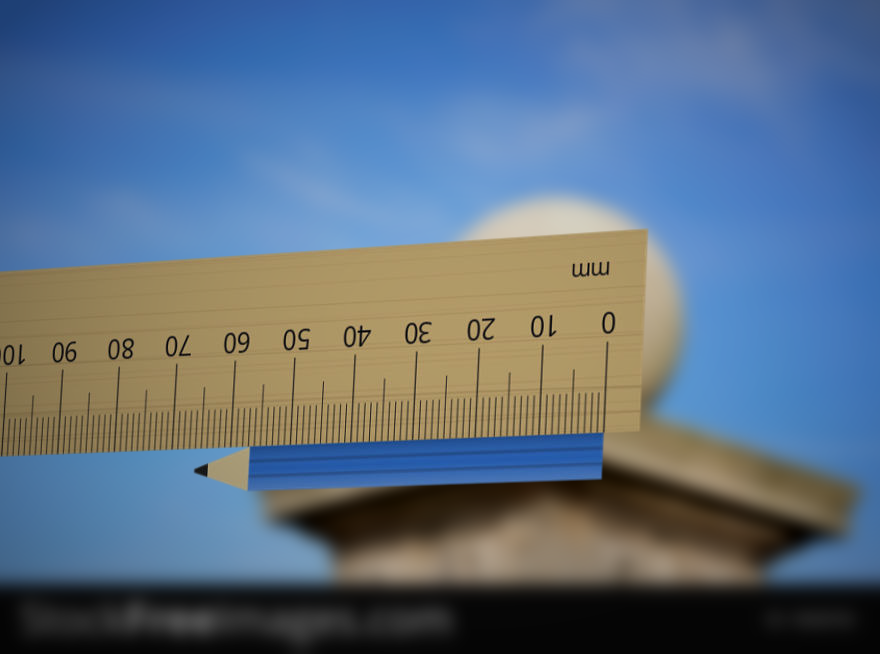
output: 66 (mm)
